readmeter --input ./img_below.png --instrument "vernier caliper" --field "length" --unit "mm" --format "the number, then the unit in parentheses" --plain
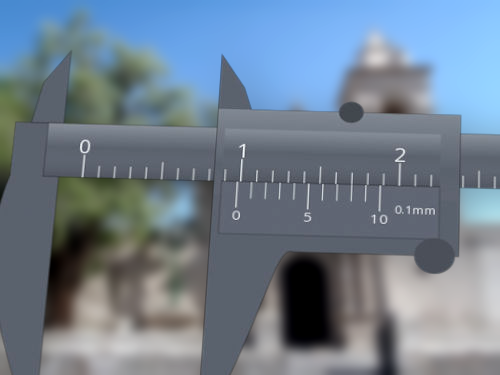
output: 9.8 (mm)
